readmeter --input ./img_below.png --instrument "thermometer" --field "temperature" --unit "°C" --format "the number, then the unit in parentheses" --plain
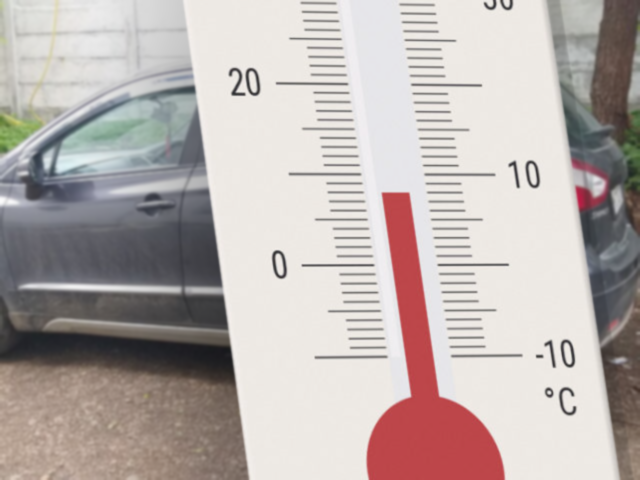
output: 8 (°C)
